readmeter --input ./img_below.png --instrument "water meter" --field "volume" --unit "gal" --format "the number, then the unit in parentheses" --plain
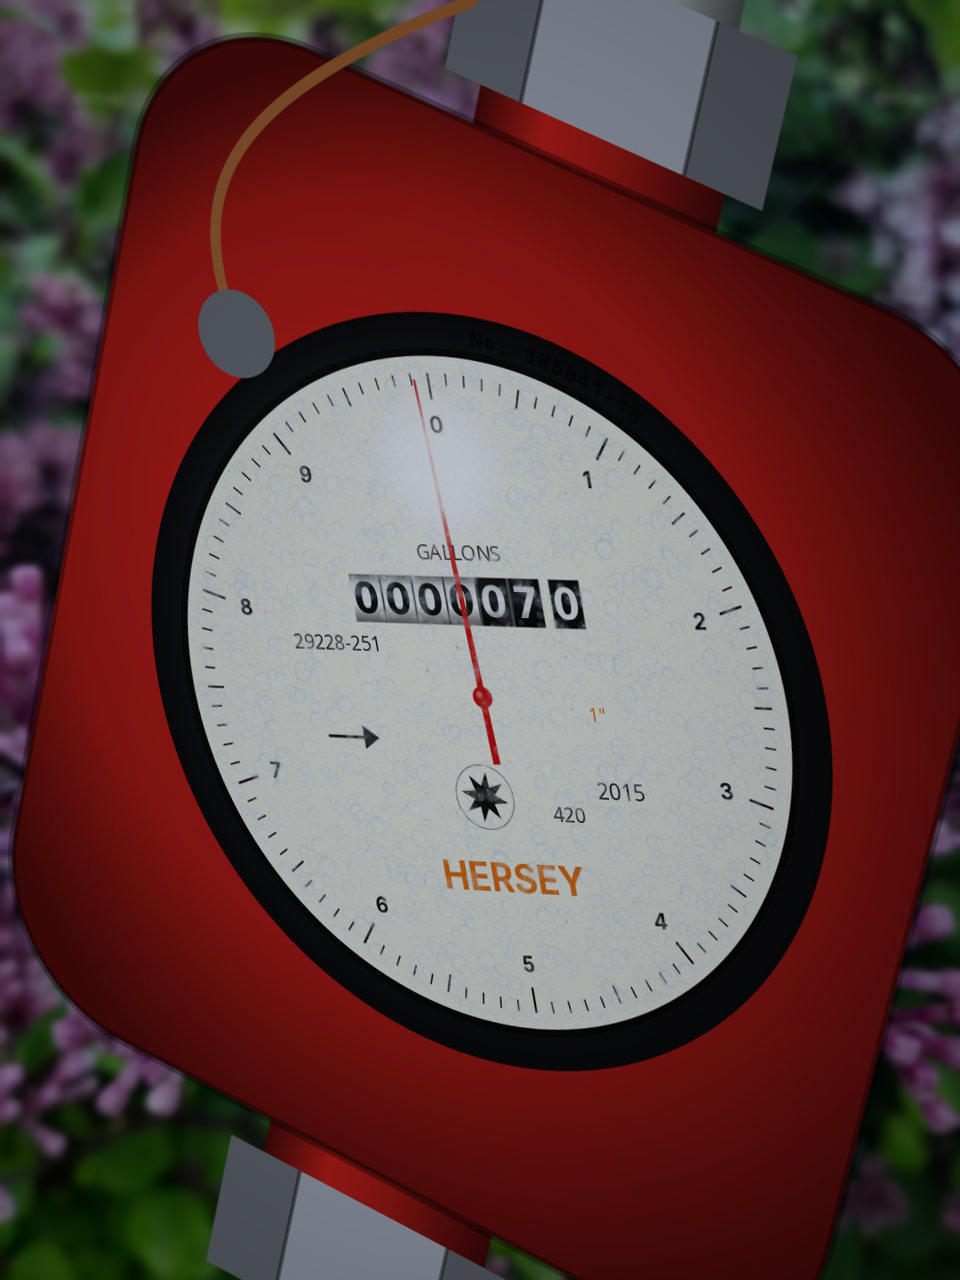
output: 69.9 (gal)
